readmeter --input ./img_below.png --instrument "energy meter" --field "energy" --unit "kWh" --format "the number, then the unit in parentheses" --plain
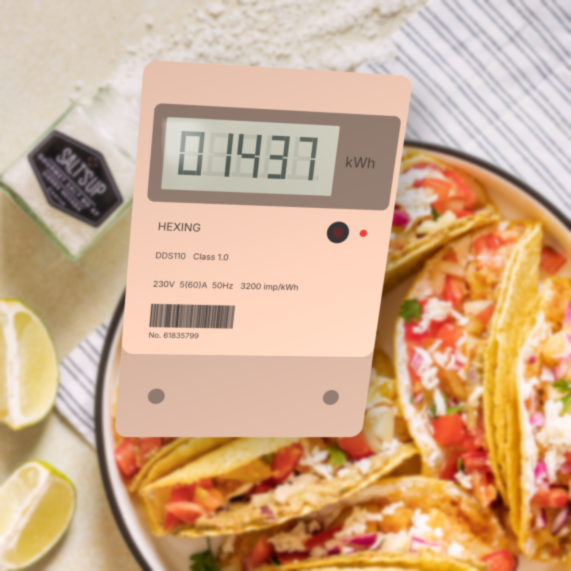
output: 1437 (kWh)
